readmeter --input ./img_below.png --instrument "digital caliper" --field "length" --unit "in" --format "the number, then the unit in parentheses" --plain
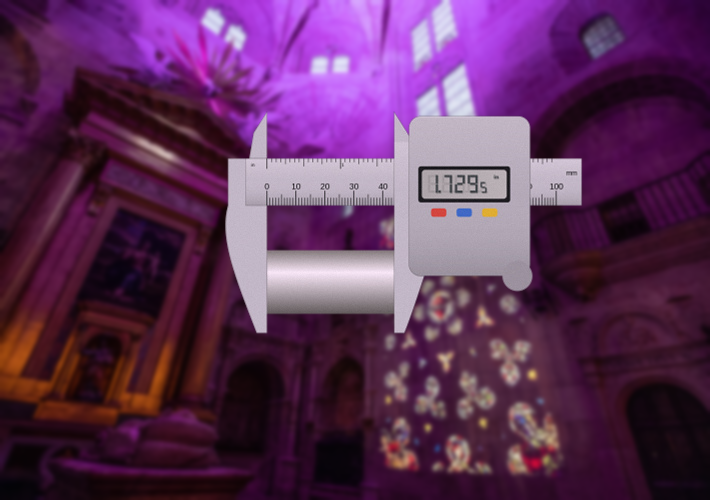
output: 1.7295 (in)
